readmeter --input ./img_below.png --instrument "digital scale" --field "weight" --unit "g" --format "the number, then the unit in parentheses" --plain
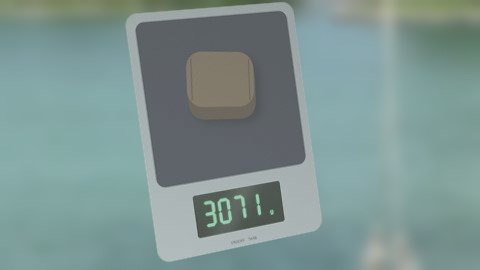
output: 3071 (g)
